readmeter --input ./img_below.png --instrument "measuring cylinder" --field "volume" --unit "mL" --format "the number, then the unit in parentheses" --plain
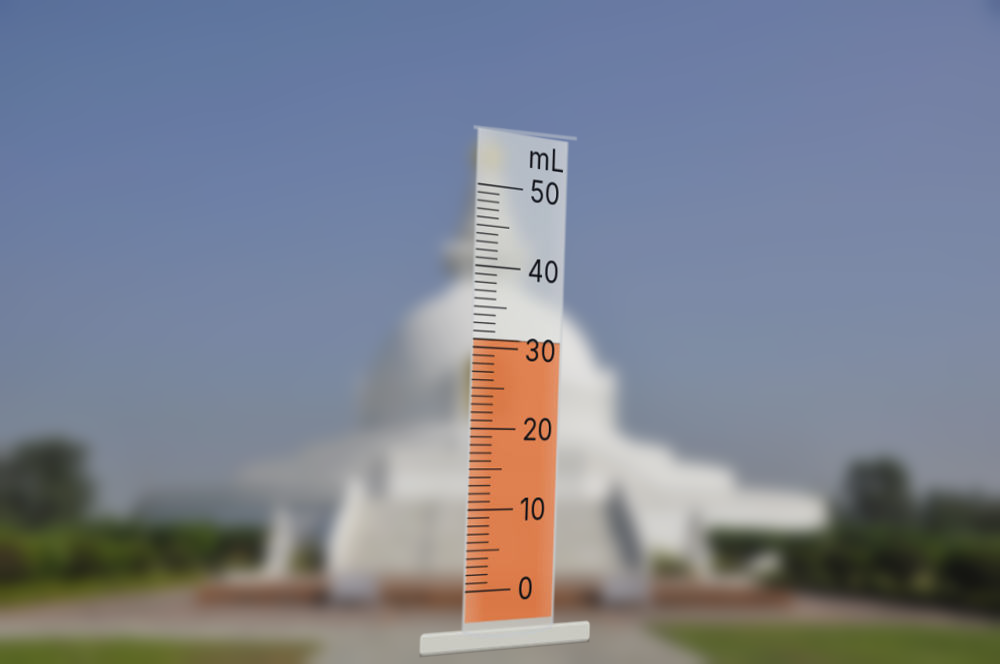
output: 31 (mL)
